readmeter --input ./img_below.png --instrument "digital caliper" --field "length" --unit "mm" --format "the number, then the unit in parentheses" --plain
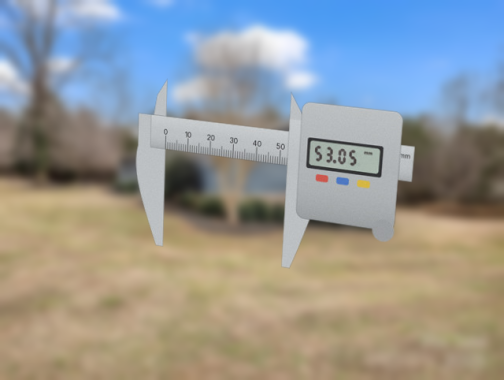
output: 53.05 (mm)
